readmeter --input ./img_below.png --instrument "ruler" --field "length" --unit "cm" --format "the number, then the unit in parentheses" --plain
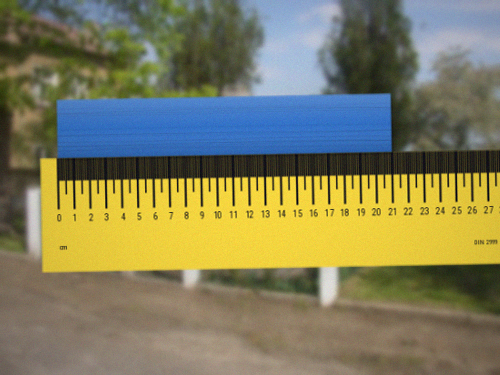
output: 21 (cm)
